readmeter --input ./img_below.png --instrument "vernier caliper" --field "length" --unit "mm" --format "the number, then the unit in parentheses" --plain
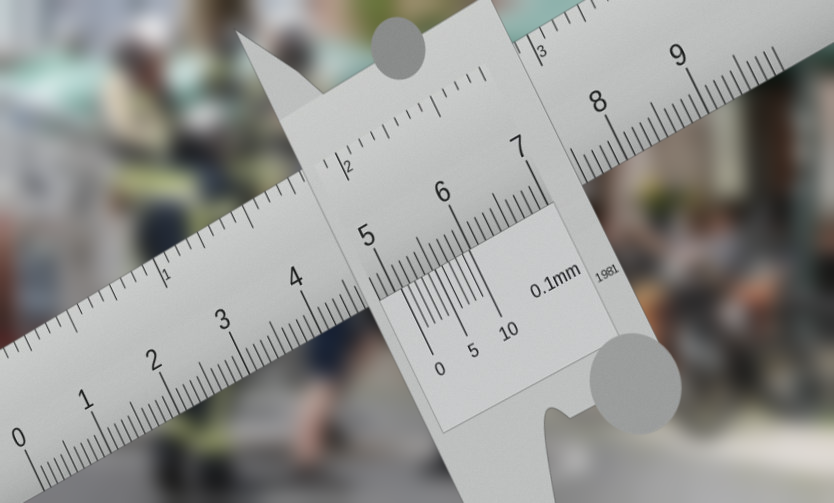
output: 50.8 (mm)
